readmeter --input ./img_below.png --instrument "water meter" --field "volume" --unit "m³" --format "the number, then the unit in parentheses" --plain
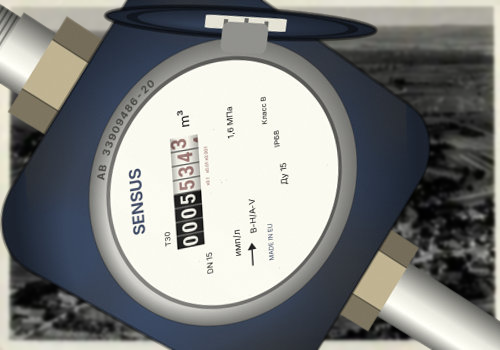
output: 5.5343 (m³)
